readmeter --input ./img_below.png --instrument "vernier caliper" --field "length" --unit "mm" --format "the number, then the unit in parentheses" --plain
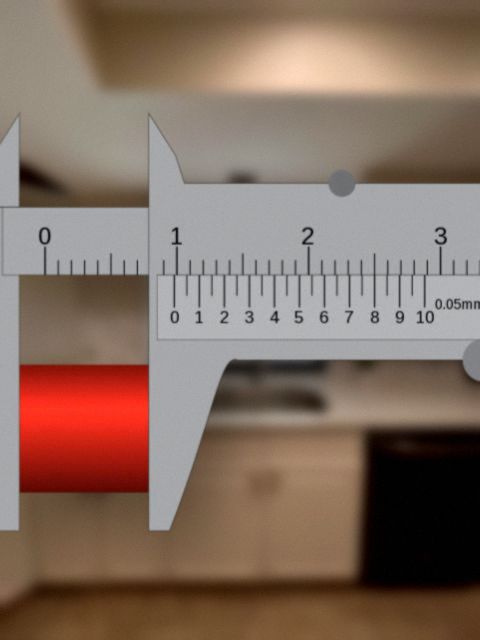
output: 9.8 (mm)
